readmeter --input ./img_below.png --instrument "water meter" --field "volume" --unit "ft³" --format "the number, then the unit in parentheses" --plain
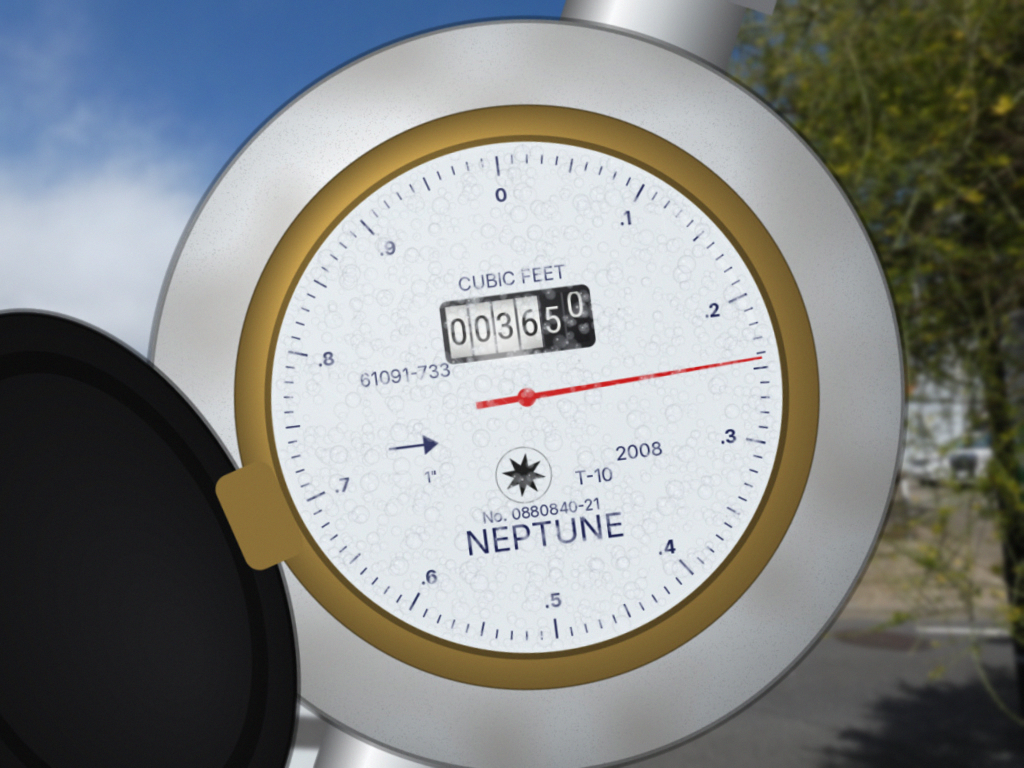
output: 3650.24 (ft³)
